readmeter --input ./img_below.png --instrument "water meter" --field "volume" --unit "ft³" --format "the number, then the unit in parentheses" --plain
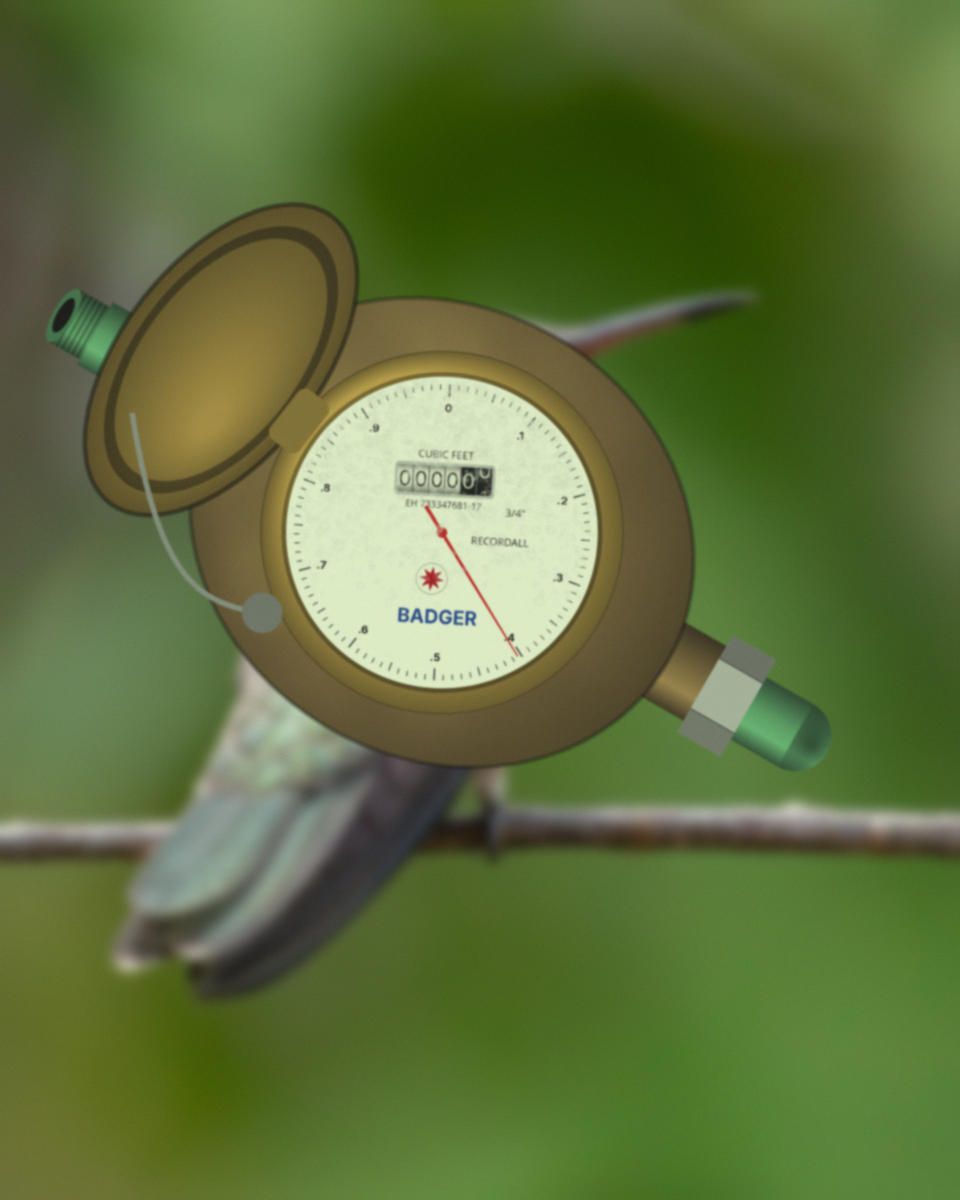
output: 0.40 (ft³)
